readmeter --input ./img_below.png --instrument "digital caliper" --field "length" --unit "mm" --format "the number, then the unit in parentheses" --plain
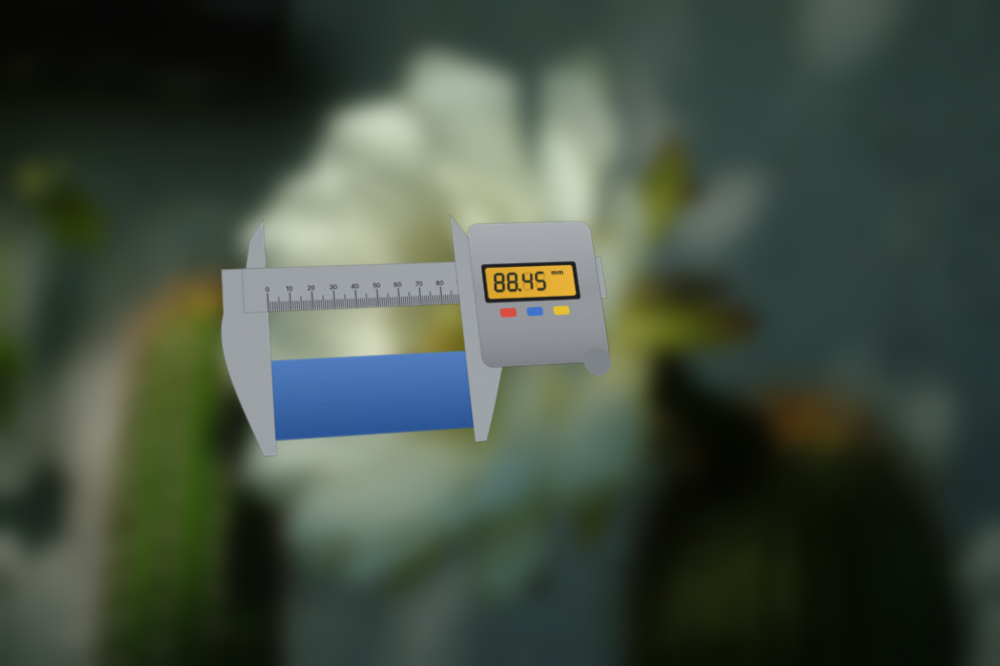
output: 88.45 (mm)
